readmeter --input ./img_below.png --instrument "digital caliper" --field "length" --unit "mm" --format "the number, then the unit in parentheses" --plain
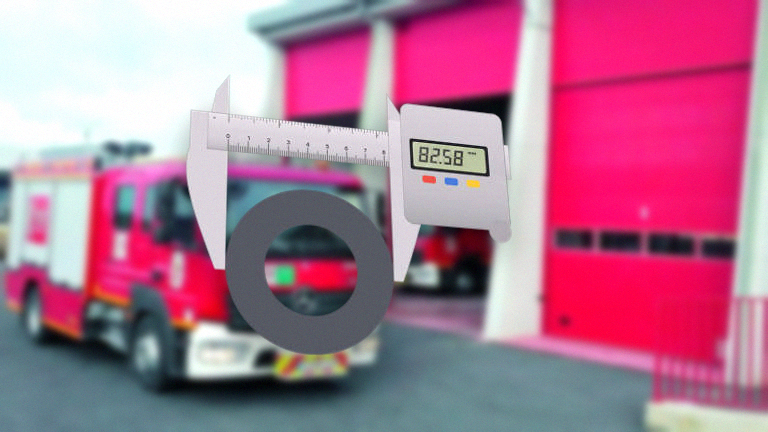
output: 82.58 (mm)
